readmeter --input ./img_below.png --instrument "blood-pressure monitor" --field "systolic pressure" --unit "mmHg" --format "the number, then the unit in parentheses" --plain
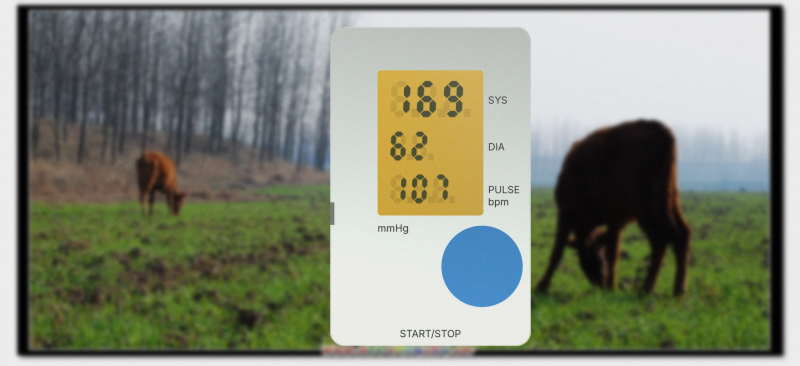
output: 169 (mmHg)
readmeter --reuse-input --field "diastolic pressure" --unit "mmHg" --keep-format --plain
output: 62 (mmHg)
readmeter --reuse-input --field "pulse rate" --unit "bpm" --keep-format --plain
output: 107 (bpm)
